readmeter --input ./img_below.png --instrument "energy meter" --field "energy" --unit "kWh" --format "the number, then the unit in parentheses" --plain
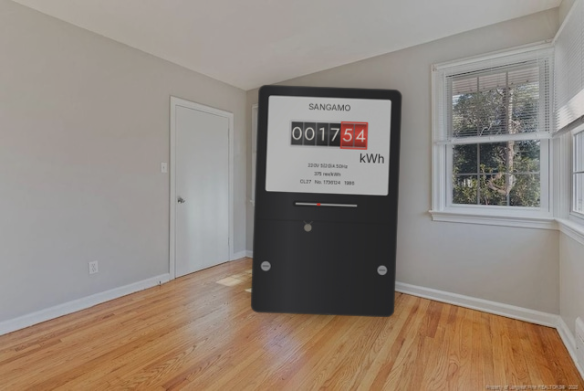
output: 17.54 (kWh)
